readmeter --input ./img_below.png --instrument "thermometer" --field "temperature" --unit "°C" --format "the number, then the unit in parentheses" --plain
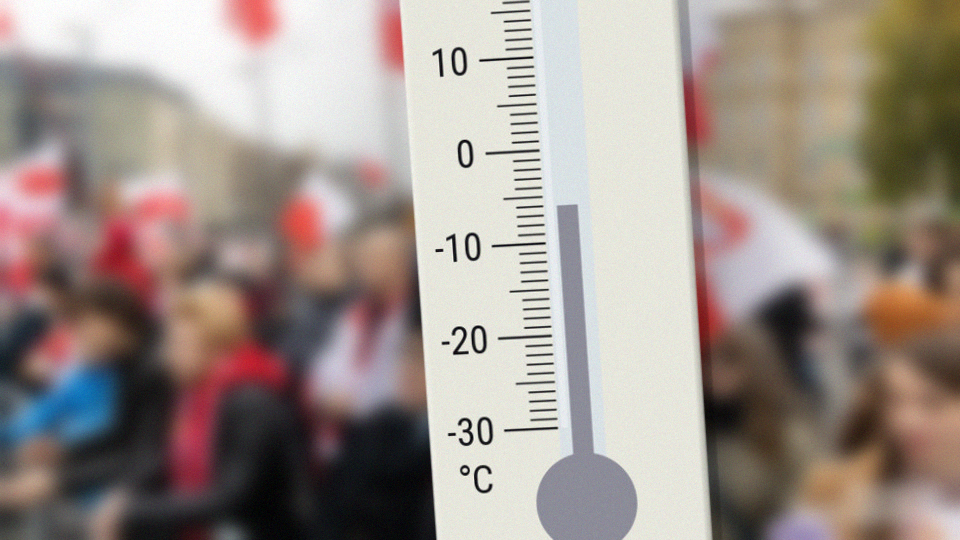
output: -6 (°C)
